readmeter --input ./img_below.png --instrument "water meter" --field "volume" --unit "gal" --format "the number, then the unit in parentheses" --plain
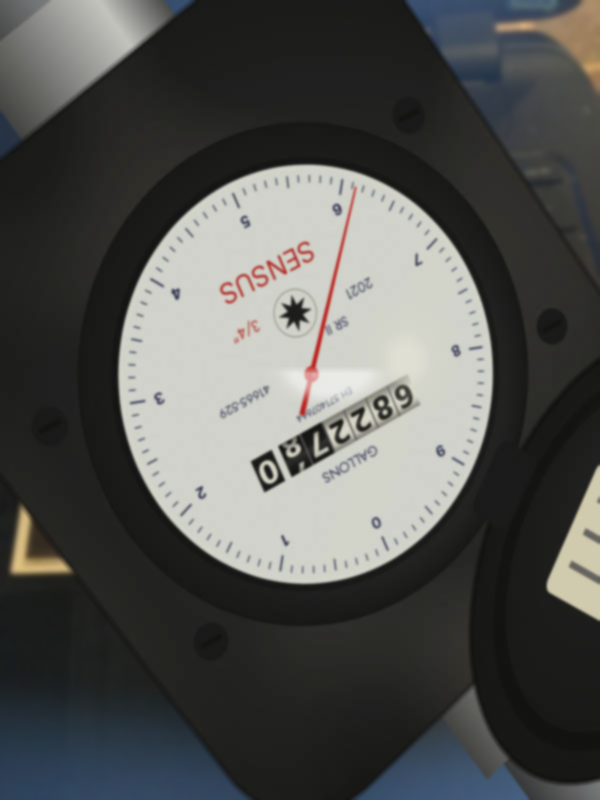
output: 6822776.1 (gal)
